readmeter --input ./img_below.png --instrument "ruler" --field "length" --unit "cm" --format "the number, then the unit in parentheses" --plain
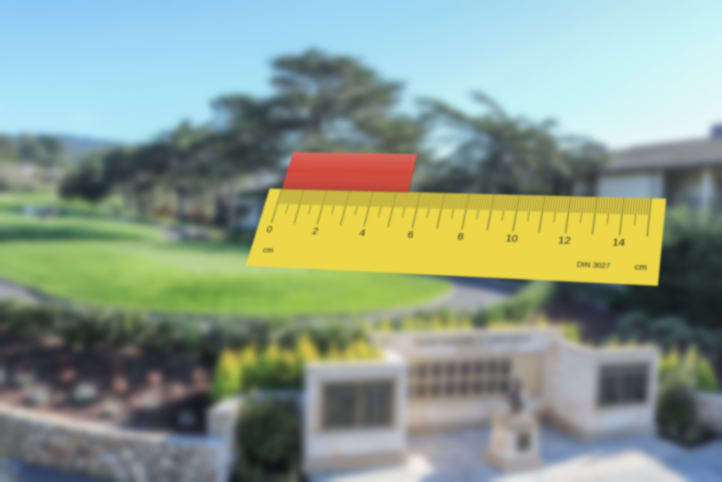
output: 5.5 (cm)
